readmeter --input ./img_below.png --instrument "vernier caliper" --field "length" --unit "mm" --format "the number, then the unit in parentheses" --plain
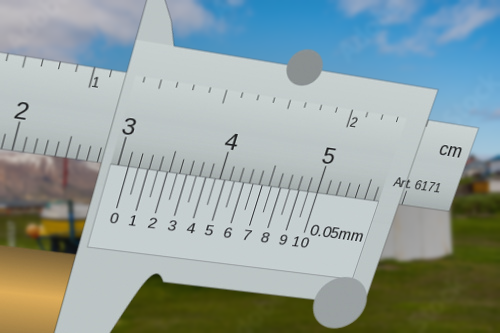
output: 31.0 (mm)
